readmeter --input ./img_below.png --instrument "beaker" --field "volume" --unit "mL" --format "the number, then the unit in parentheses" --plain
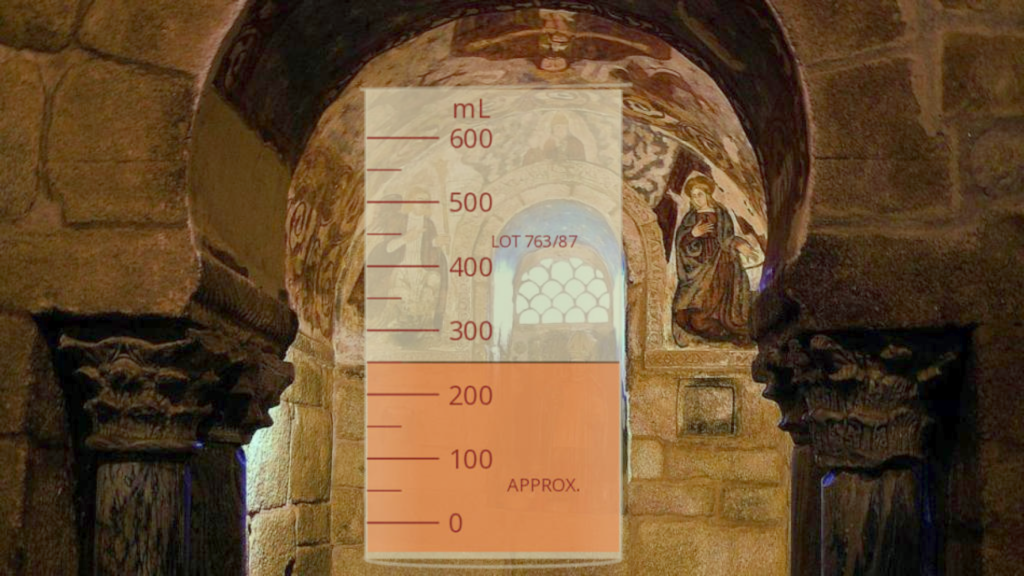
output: 250 (mL)
